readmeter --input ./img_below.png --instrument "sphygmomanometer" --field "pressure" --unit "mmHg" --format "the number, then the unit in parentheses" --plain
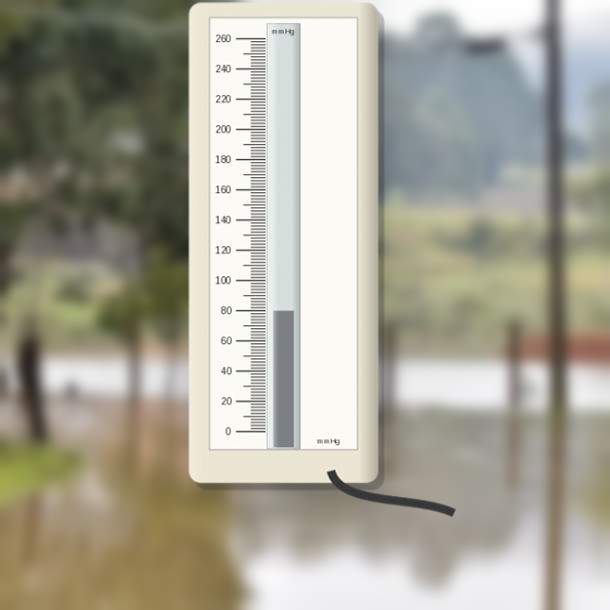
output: 80 (mmHg)
